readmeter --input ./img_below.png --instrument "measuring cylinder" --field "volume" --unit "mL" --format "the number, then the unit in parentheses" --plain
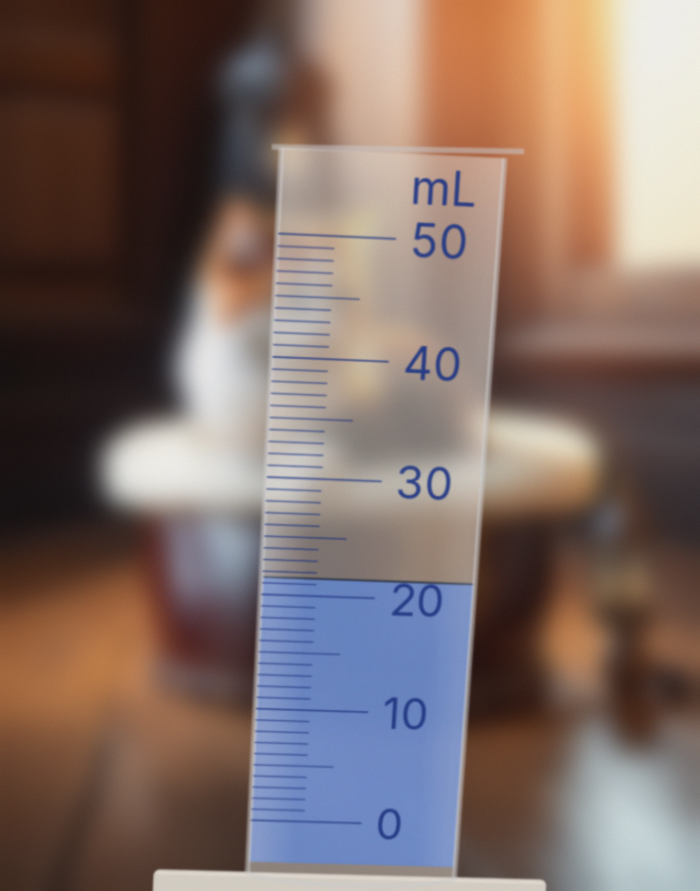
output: 21.5 (mL)
